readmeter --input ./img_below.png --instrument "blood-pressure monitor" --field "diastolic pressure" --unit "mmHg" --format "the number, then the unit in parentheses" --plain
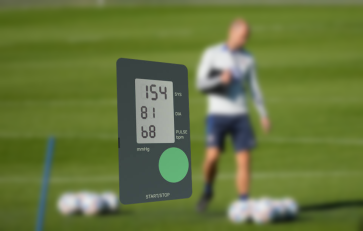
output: 81 (mmHg)
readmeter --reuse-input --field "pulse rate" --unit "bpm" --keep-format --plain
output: 68 (bpm)
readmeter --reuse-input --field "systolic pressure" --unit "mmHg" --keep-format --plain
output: 154 (mmHg)
